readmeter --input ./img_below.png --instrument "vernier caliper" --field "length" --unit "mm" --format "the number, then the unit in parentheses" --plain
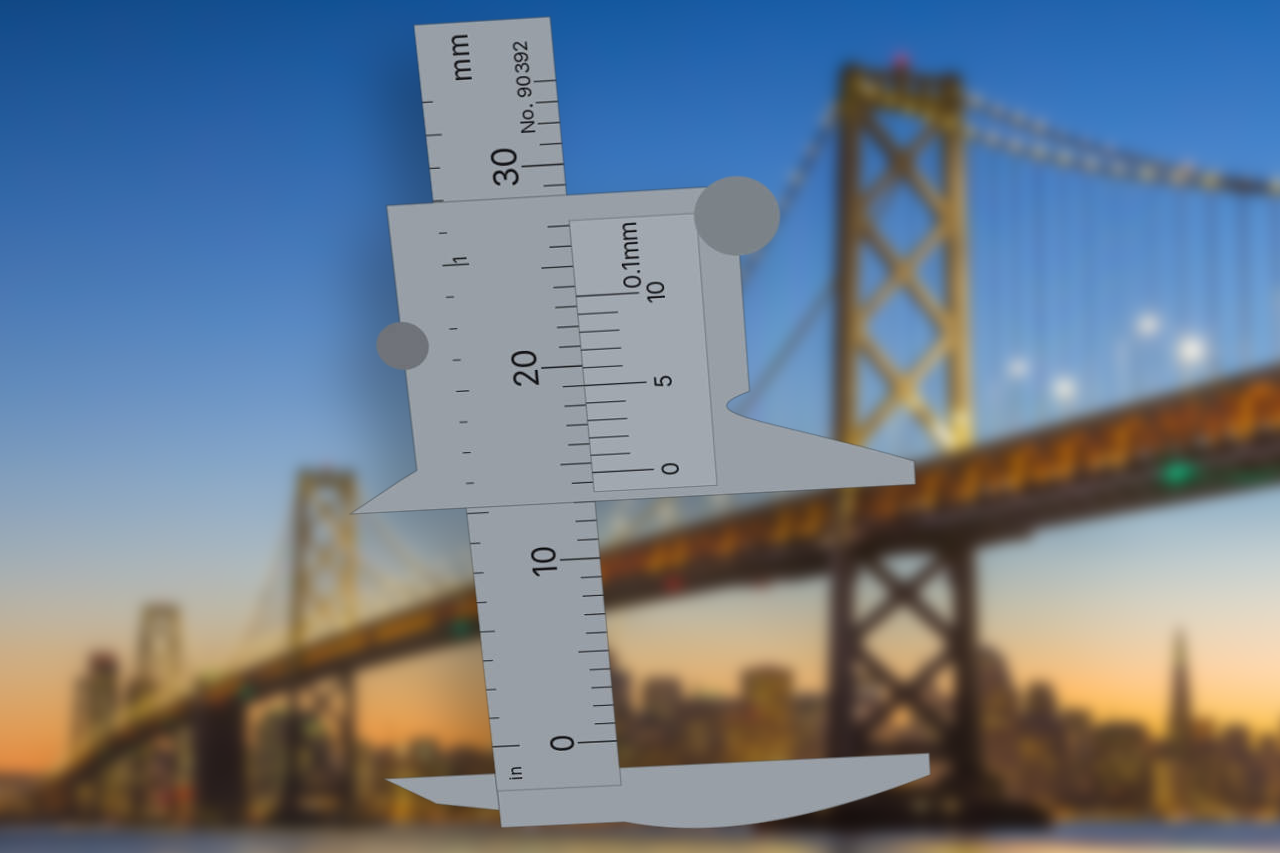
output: 14.5 (mm)
